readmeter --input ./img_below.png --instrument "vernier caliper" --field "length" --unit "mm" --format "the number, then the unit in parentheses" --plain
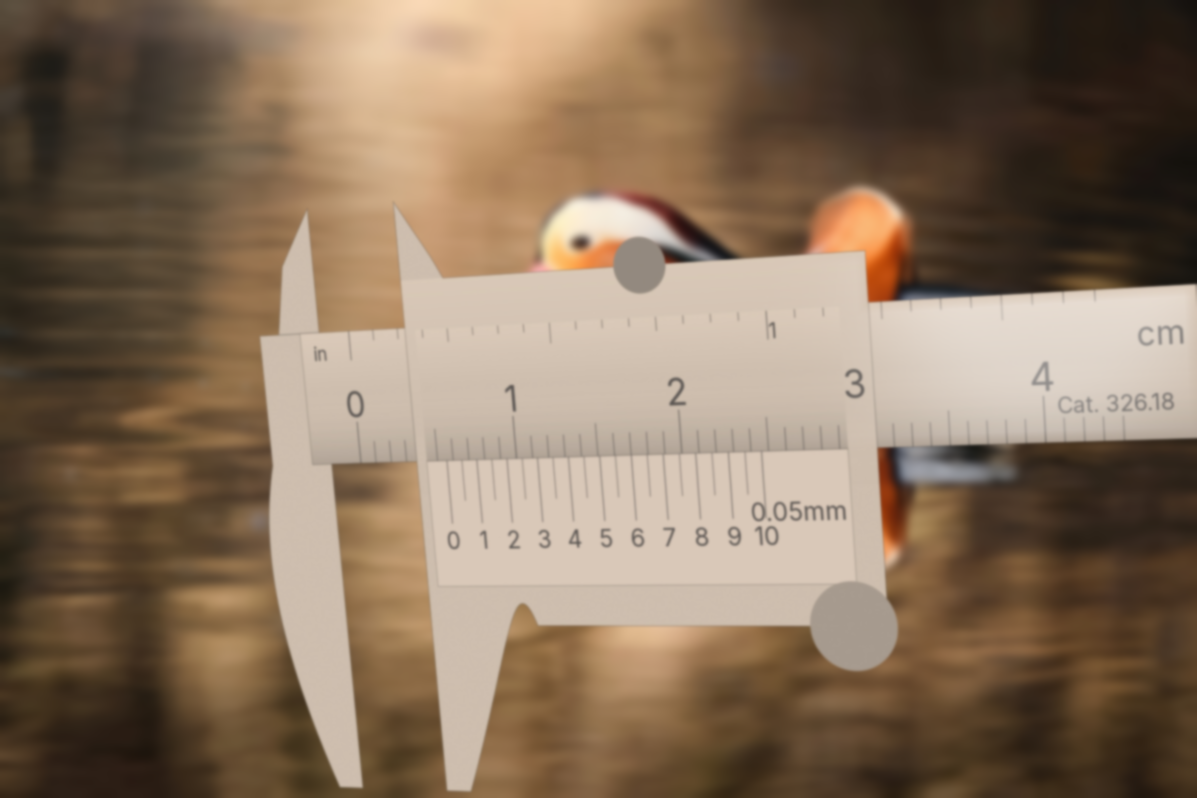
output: 5.6 (mm)
